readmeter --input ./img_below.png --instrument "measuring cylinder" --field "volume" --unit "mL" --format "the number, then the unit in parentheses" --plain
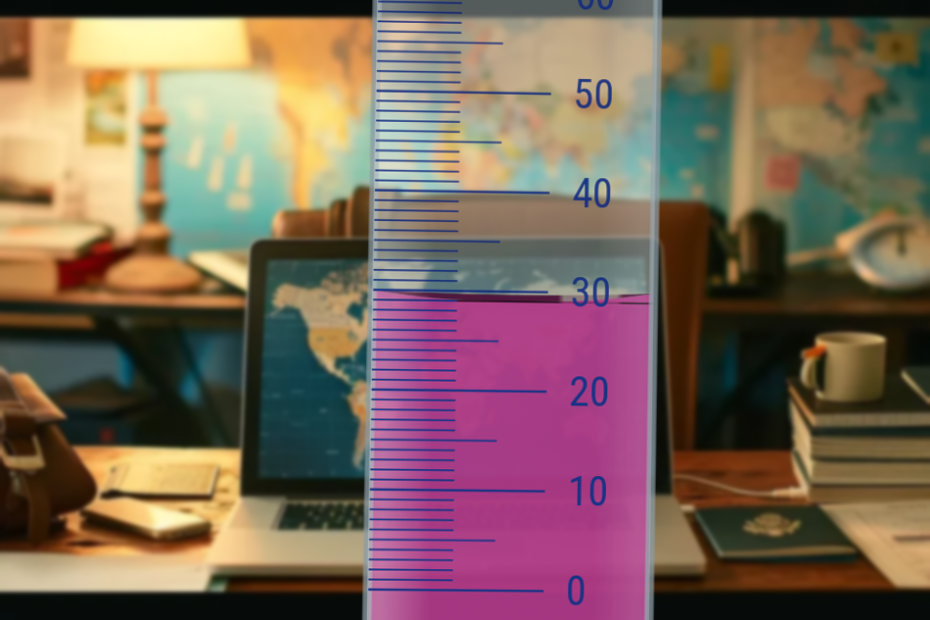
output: 29 (mL)
